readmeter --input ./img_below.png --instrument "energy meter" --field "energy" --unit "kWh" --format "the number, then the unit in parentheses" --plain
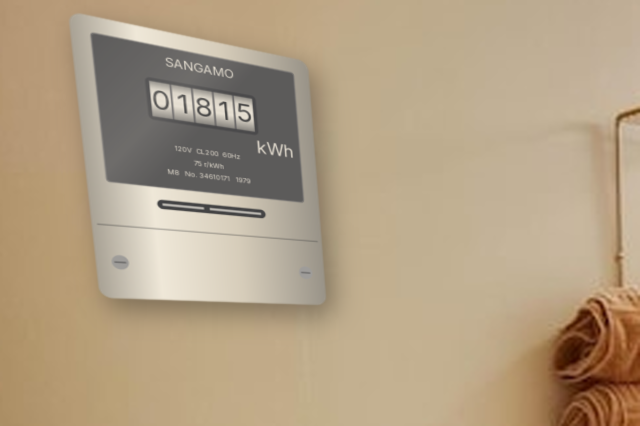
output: 1815 (kWh)
